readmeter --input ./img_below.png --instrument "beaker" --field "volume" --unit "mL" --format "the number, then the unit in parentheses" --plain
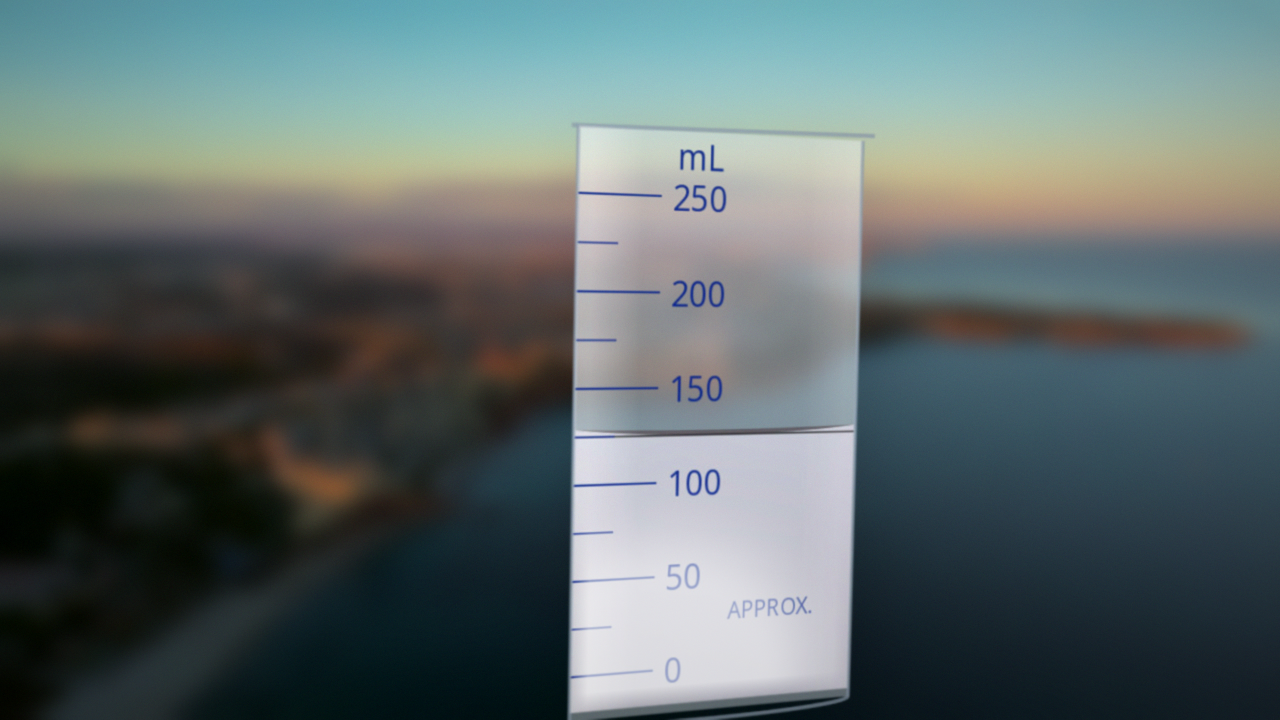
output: 125 (mL)
